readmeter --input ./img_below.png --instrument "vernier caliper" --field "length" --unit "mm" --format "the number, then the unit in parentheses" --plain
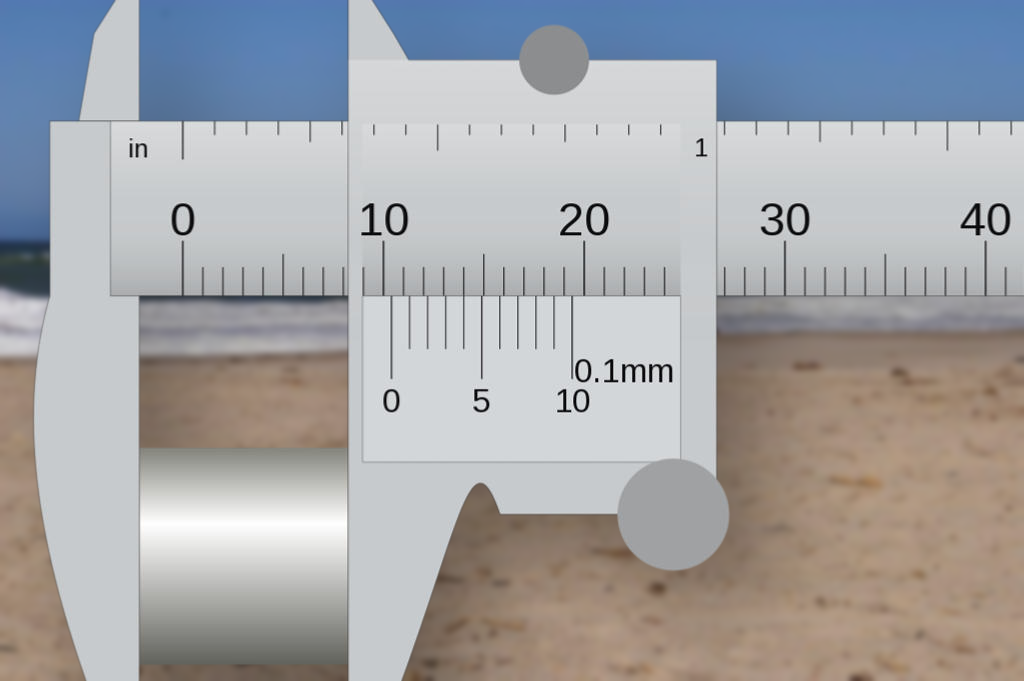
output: 10.4 (mm)
